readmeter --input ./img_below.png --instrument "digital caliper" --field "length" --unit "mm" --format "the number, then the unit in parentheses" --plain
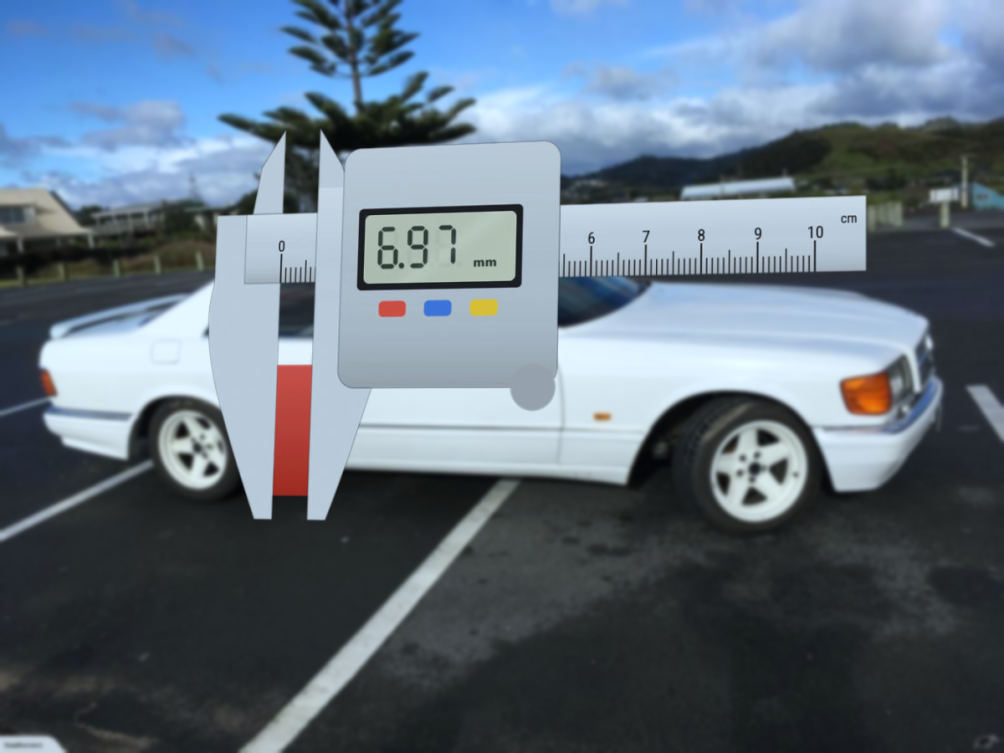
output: 6.97 (mm)
